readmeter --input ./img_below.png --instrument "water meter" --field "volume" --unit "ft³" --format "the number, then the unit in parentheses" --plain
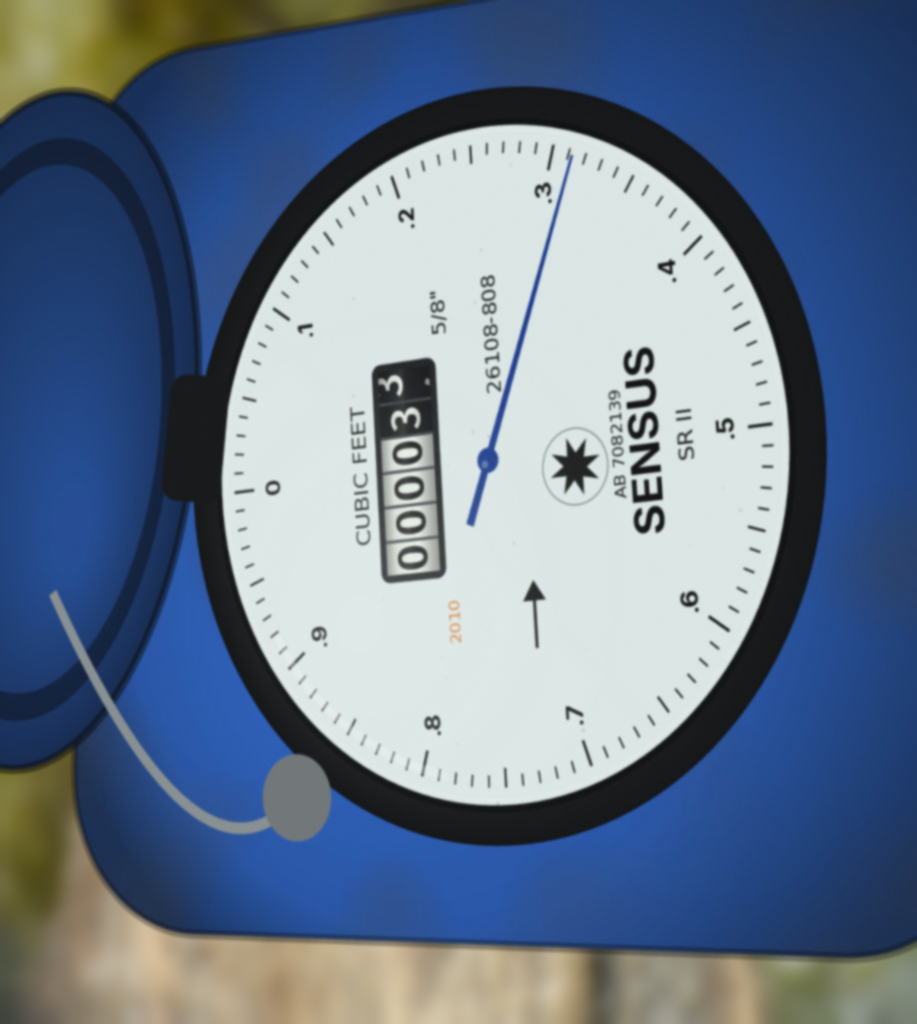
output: 33.31 (ft³)
